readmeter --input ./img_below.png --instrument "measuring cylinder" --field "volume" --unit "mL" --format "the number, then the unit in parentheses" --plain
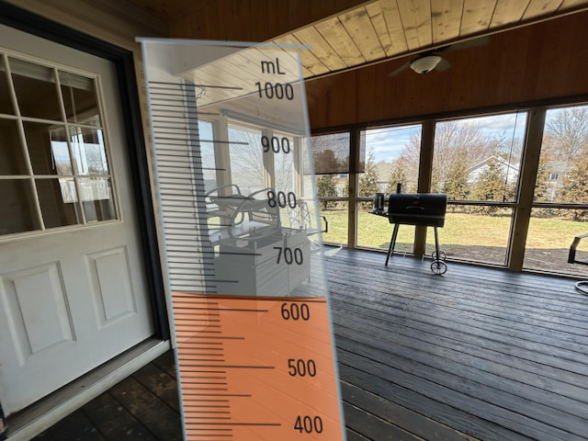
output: 620 (mL)
